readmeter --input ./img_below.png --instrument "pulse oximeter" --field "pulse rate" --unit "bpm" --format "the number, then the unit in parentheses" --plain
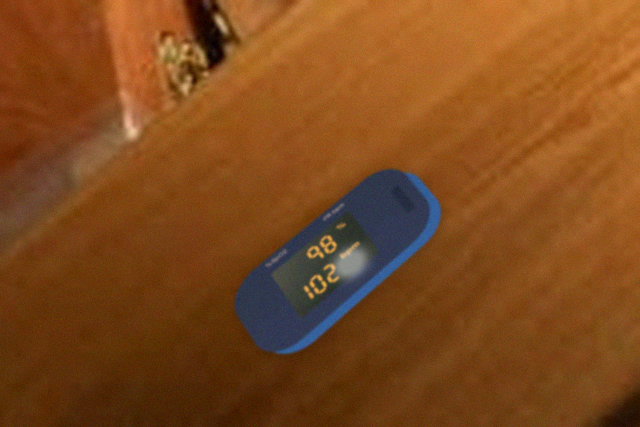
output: 102 (bpm)
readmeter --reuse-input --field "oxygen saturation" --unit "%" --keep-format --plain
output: 98 (%)
